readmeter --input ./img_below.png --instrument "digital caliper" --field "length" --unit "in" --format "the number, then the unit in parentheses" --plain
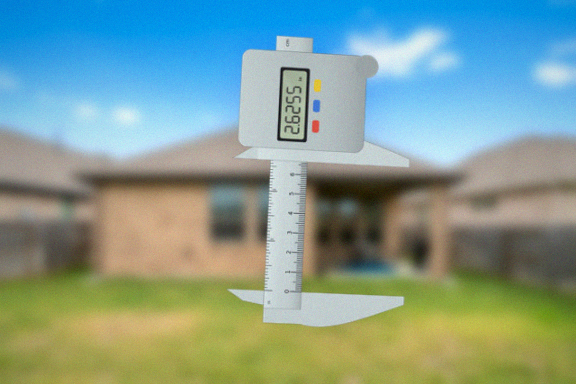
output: 2.6255 (in)
